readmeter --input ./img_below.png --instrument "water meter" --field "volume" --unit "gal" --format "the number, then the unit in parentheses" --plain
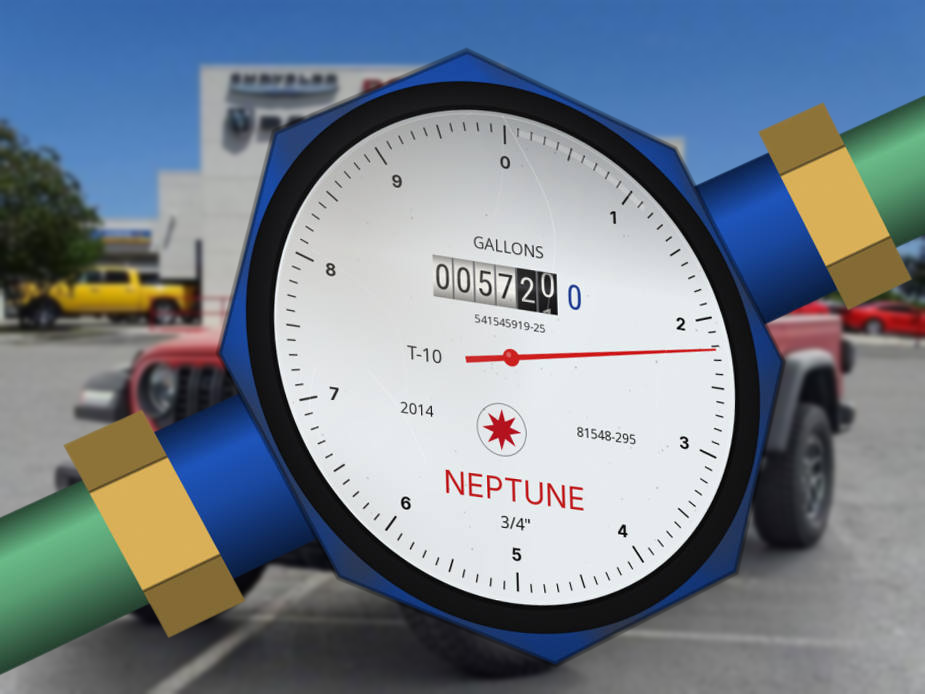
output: 57202.2 (gal)
